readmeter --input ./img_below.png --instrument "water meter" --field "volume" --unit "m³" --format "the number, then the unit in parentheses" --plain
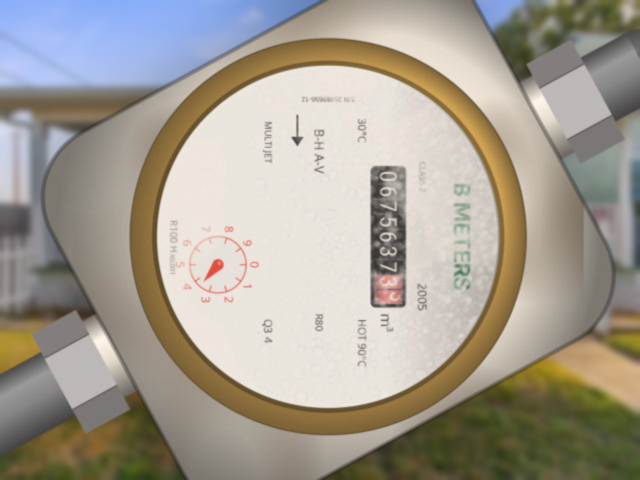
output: 675637.333 (m³)
